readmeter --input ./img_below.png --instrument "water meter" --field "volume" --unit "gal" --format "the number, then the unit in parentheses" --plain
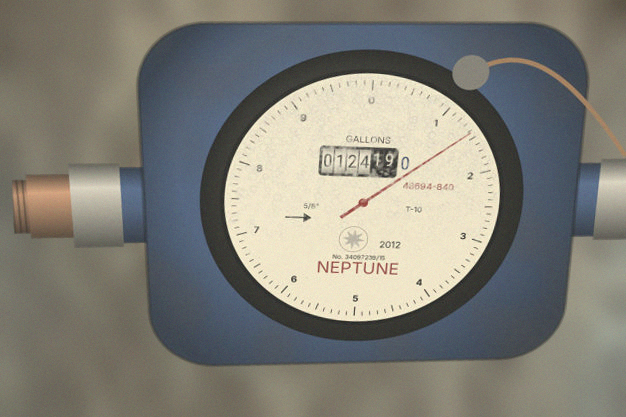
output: 124191.4 (gal)
